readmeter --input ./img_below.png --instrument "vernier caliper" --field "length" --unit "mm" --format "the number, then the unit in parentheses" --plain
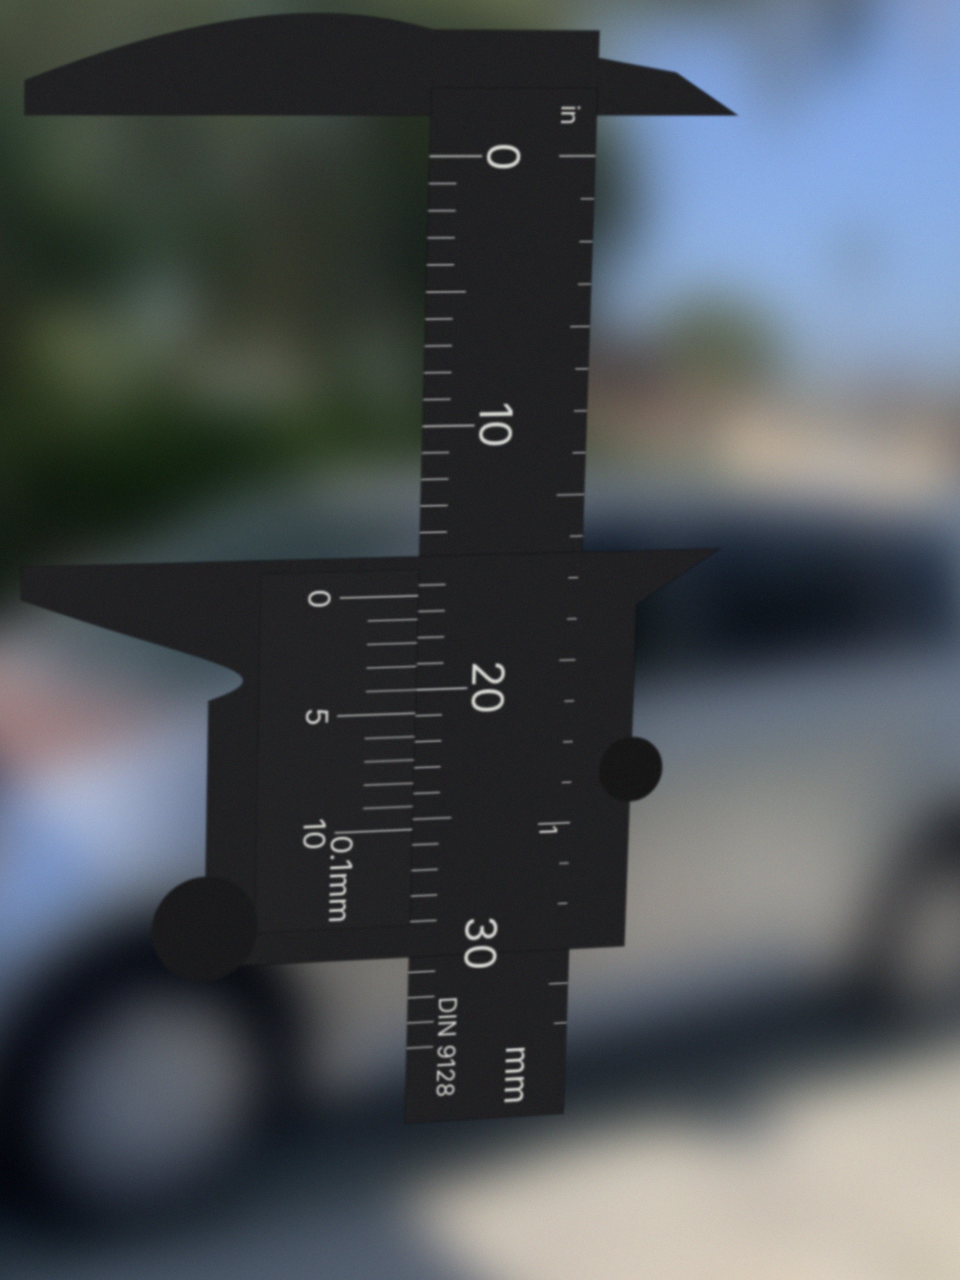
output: 16.4 (mm)
